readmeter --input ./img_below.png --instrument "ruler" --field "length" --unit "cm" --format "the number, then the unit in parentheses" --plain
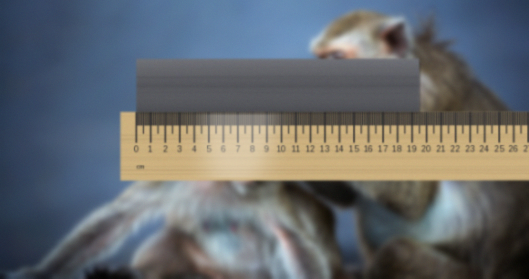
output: 19.5 (cm)
